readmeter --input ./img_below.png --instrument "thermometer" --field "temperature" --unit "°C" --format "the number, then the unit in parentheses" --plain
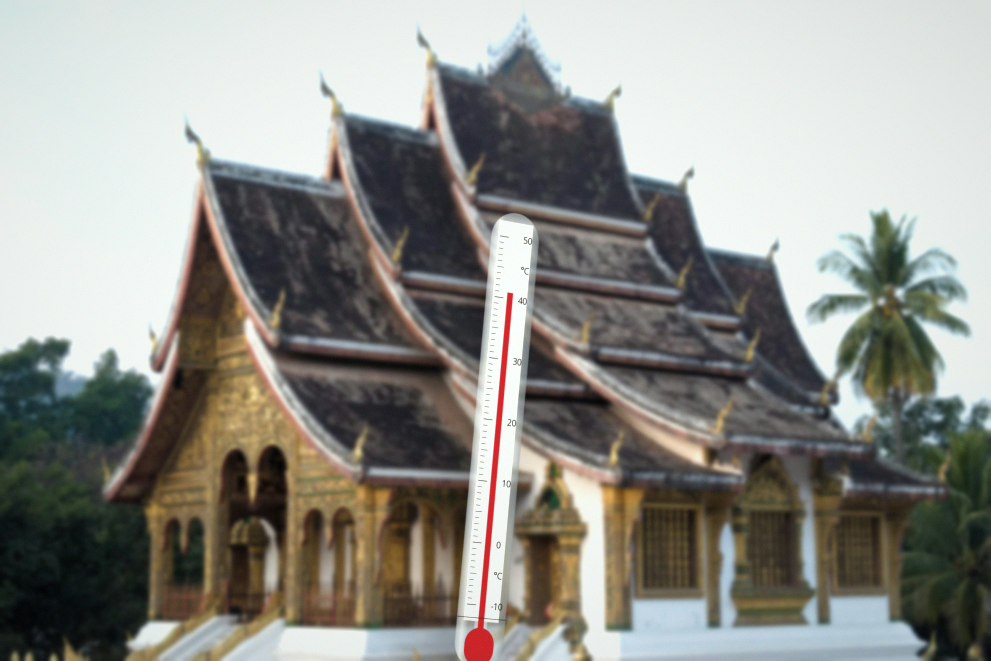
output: 41 (°C)
